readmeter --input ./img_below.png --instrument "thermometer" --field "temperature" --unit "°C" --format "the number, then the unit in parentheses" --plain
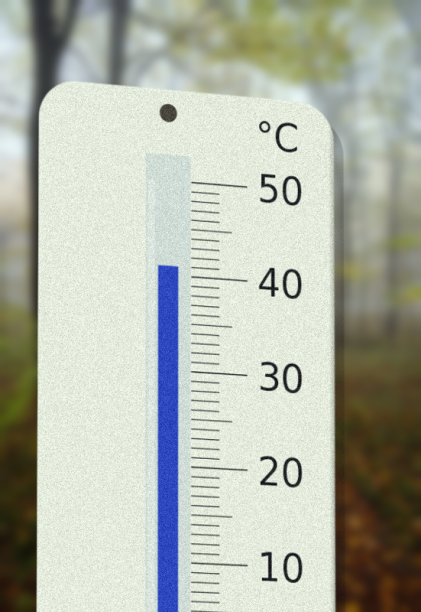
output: 41 (°C)
